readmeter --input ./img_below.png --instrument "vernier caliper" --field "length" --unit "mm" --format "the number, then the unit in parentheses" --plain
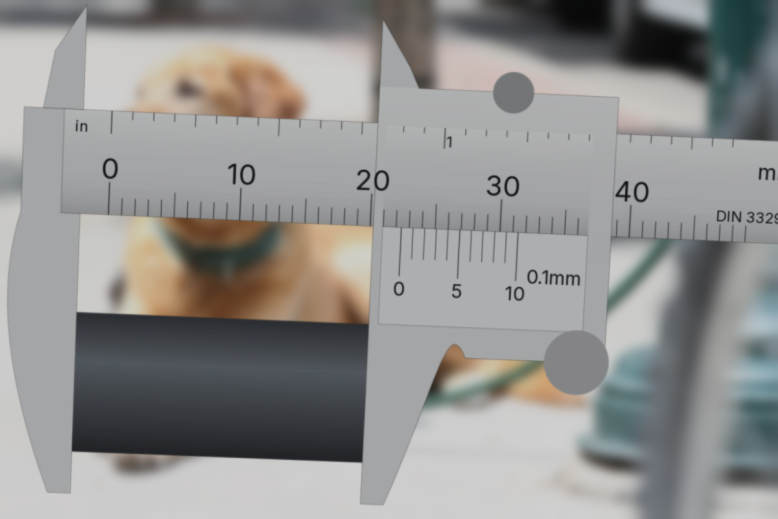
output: 22.4 (mm)
